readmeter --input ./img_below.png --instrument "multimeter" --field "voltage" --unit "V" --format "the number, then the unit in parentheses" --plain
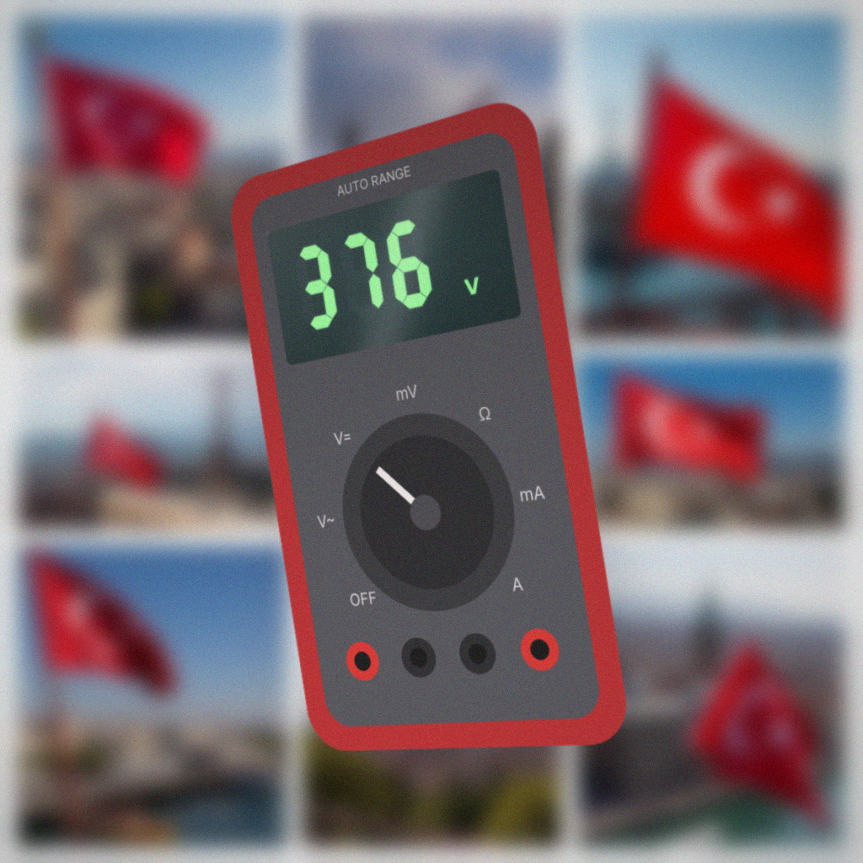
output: 376 (V)
